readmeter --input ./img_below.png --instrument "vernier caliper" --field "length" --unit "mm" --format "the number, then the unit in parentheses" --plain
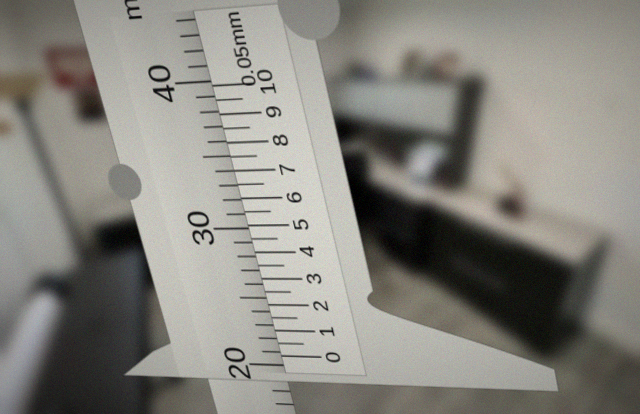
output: 20.7 (mm)
